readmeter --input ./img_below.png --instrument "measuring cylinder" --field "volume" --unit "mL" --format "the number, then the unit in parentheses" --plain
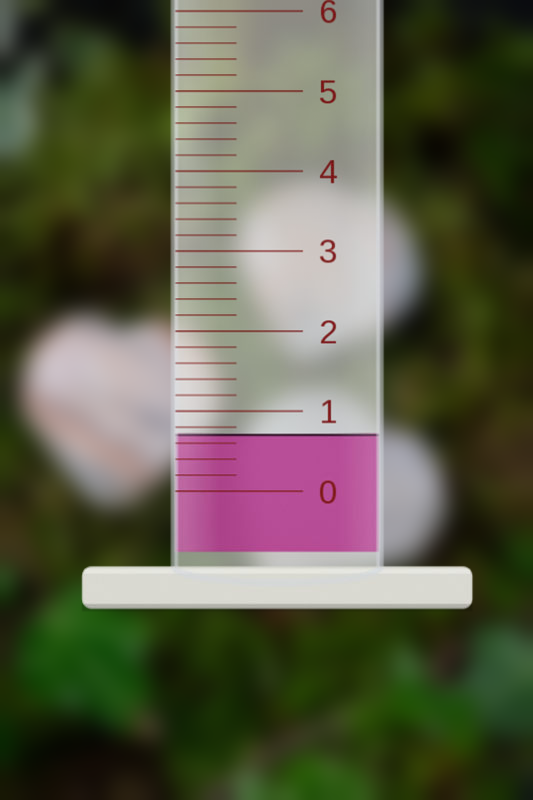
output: 0.7 (mL)
